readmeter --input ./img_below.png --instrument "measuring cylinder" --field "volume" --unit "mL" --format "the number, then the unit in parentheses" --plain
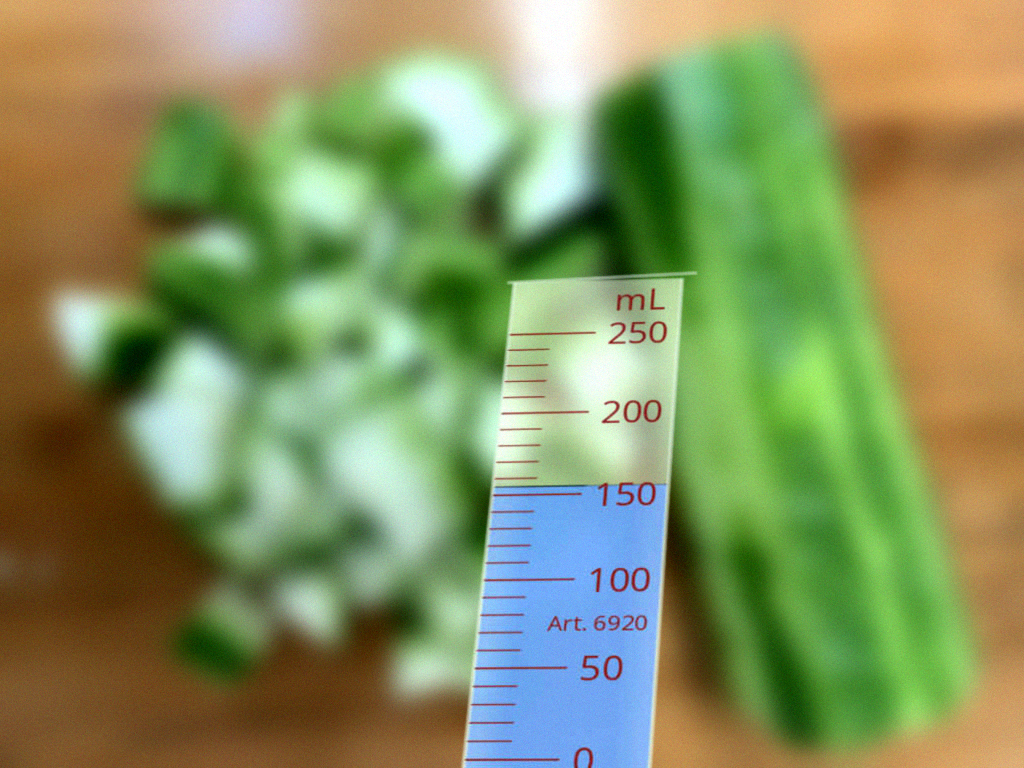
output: 155 (mL)
